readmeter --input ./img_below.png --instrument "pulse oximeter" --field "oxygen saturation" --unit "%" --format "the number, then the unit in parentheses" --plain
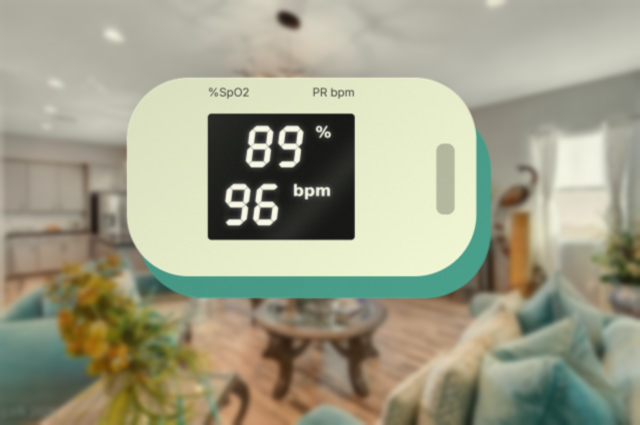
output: 89 (%)
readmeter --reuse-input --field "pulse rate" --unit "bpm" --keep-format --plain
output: 96 (bpm)
